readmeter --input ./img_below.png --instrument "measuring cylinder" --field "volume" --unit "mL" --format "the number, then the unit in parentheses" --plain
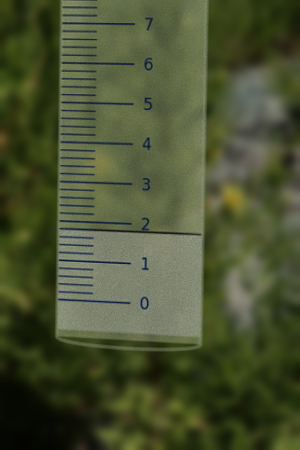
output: 1.8 (mL)
